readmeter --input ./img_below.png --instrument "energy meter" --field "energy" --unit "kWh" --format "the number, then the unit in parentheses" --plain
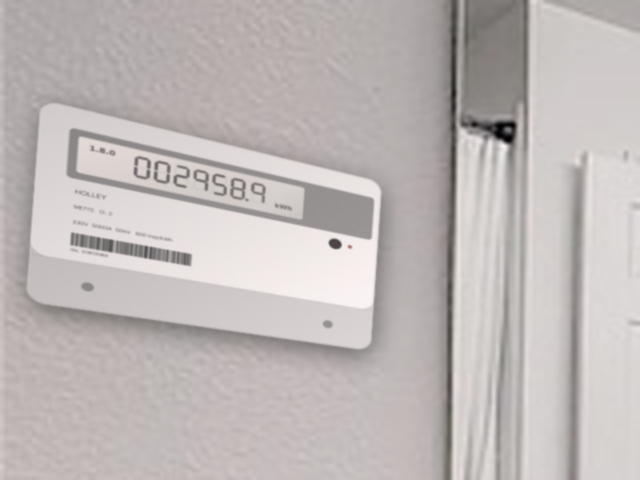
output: 2958.9 (kWh)
